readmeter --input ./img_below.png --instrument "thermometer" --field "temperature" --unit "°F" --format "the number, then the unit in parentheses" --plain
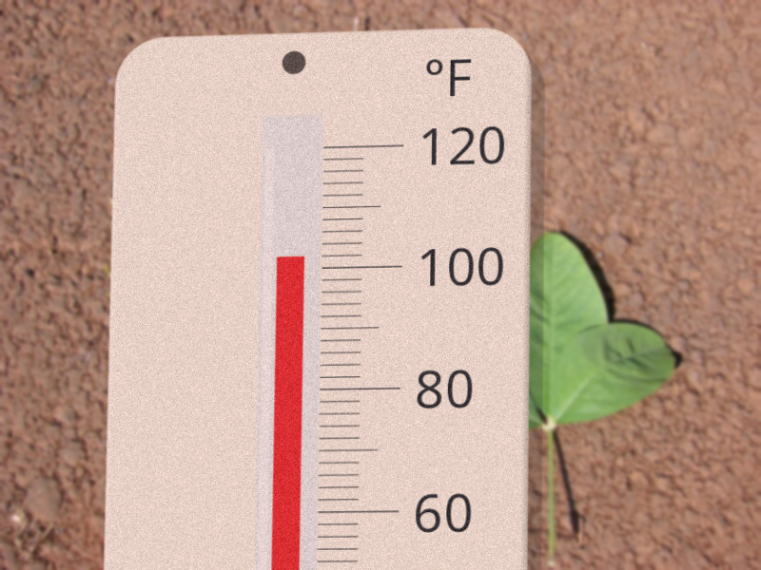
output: 102 (°F)
